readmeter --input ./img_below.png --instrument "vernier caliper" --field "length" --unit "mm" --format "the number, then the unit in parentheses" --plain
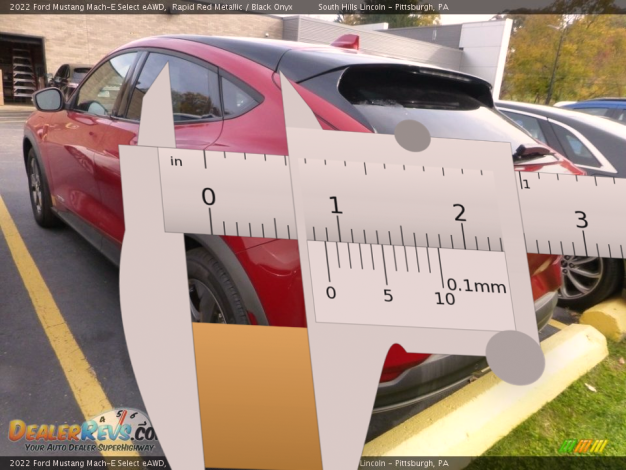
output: 8.8 (mm)
